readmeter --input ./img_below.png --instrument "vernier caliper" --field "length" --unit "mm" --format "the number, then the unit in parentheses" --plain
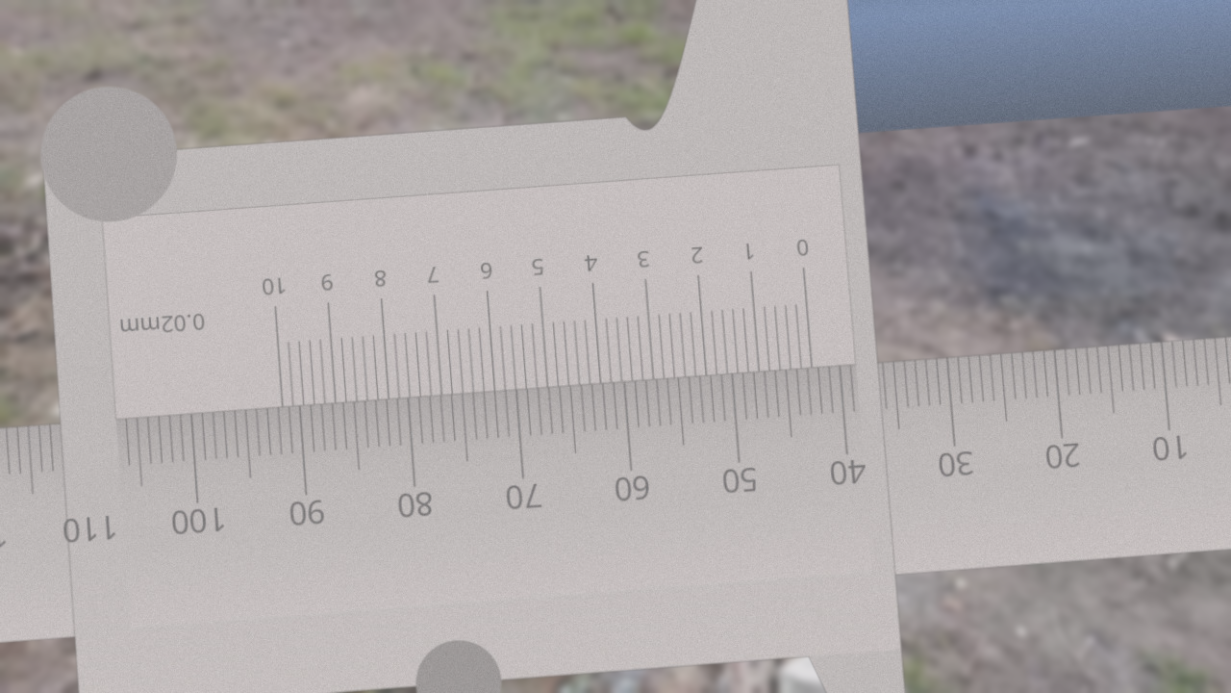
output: 42.6 (mm)
